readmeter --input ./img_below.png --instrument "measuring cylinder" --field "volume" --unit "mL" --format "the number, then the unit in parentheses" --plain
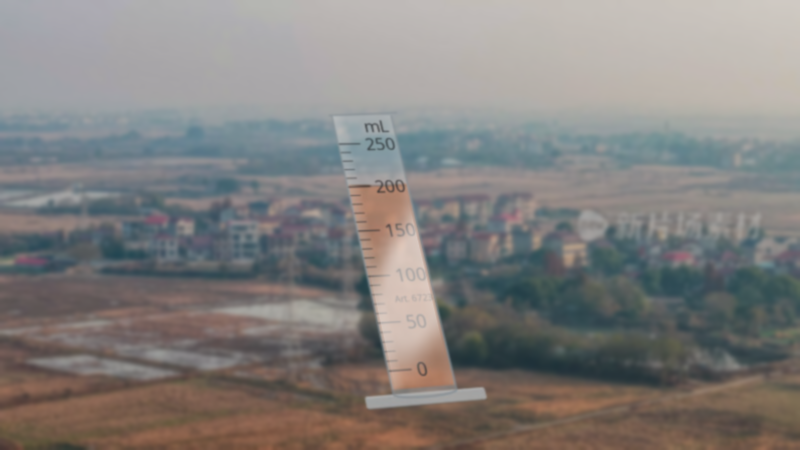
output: 200 (mL)
